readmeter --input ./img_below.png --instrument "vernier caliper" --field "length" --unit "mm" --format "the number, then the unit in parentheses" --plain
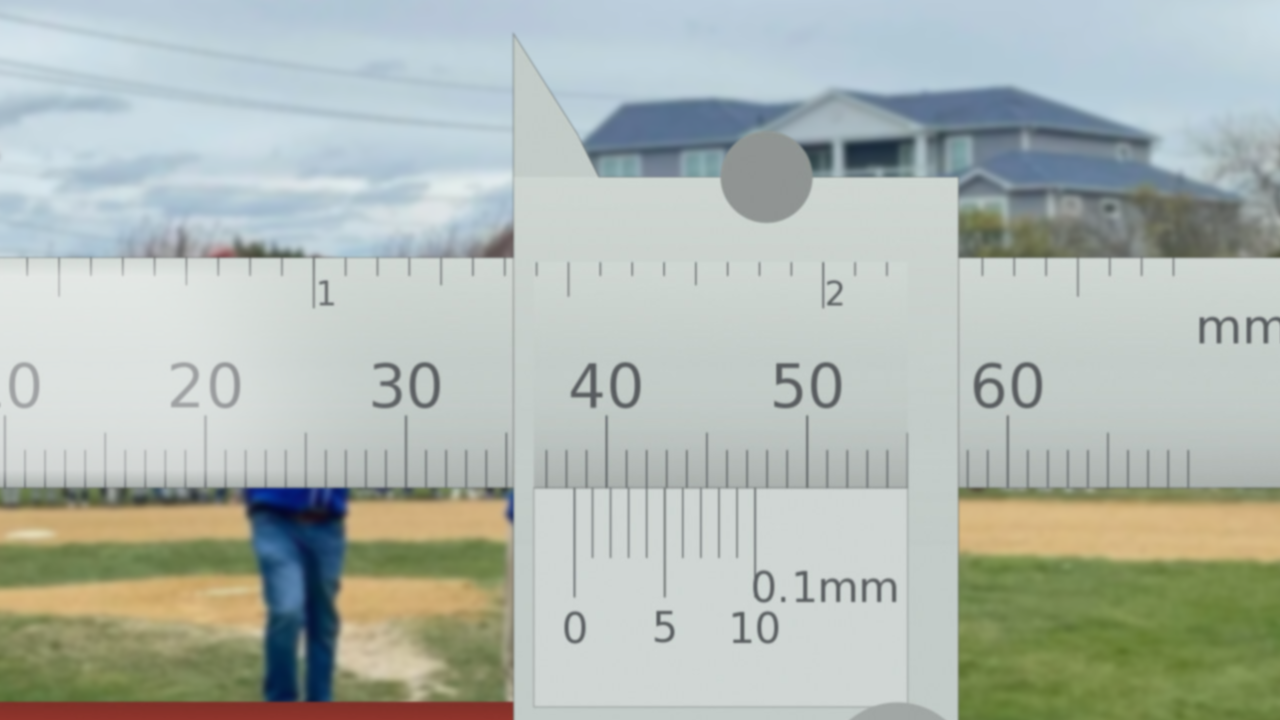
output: 38.4 (mm)
